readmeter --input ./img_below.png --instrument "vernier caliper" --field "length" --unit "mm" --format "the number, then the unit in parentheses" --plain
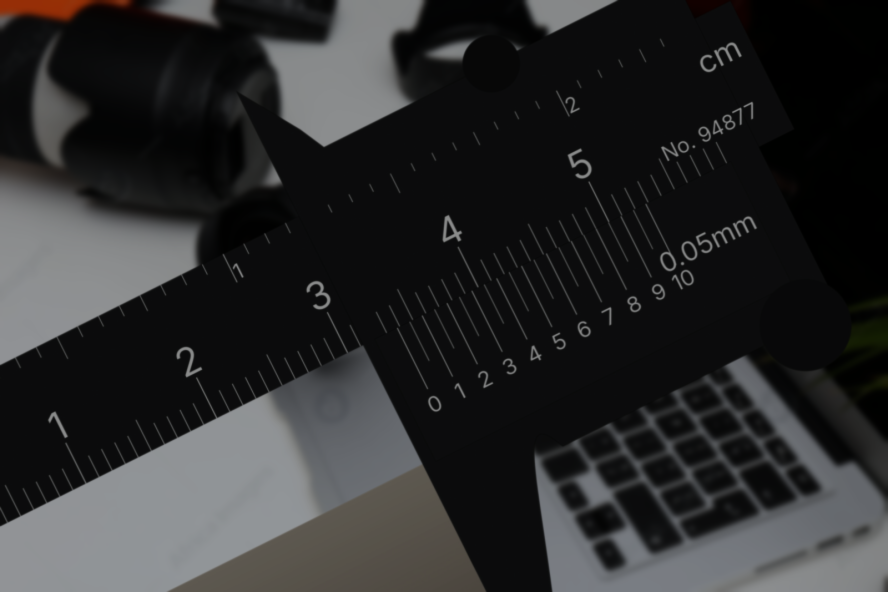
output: 33.8 (mm)
